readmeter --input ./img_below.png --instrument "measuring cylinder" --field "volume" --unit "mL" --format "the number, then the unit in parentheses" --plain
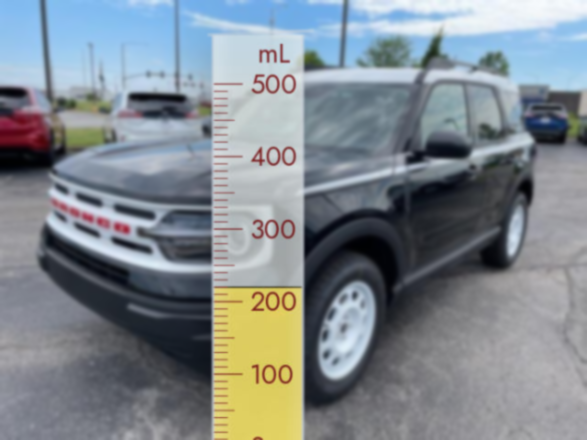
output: 220 (mL)
